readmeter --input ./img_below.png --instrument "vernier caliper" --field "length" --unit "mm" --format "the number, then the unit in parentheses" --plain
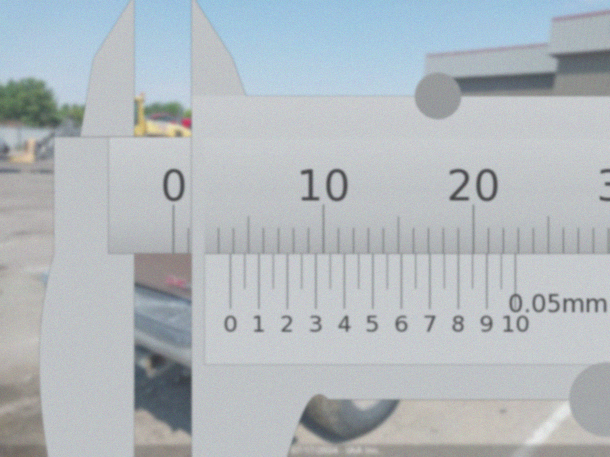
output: 3.8 (mm)
